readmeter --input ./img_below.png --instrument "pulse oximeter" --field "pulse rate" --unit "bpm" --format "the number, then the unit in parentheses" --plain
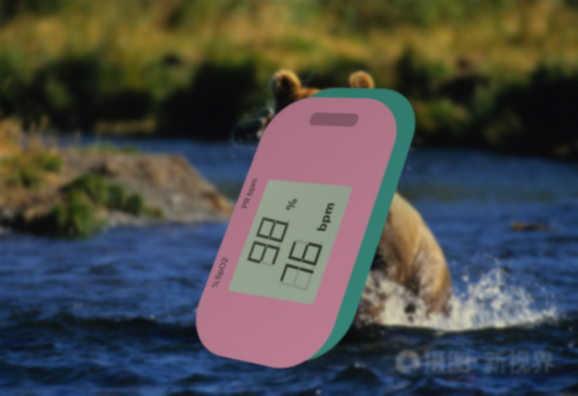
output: 76 (bpm)
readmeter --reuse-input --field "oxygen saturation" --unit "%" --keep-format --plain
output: 98 (%)
